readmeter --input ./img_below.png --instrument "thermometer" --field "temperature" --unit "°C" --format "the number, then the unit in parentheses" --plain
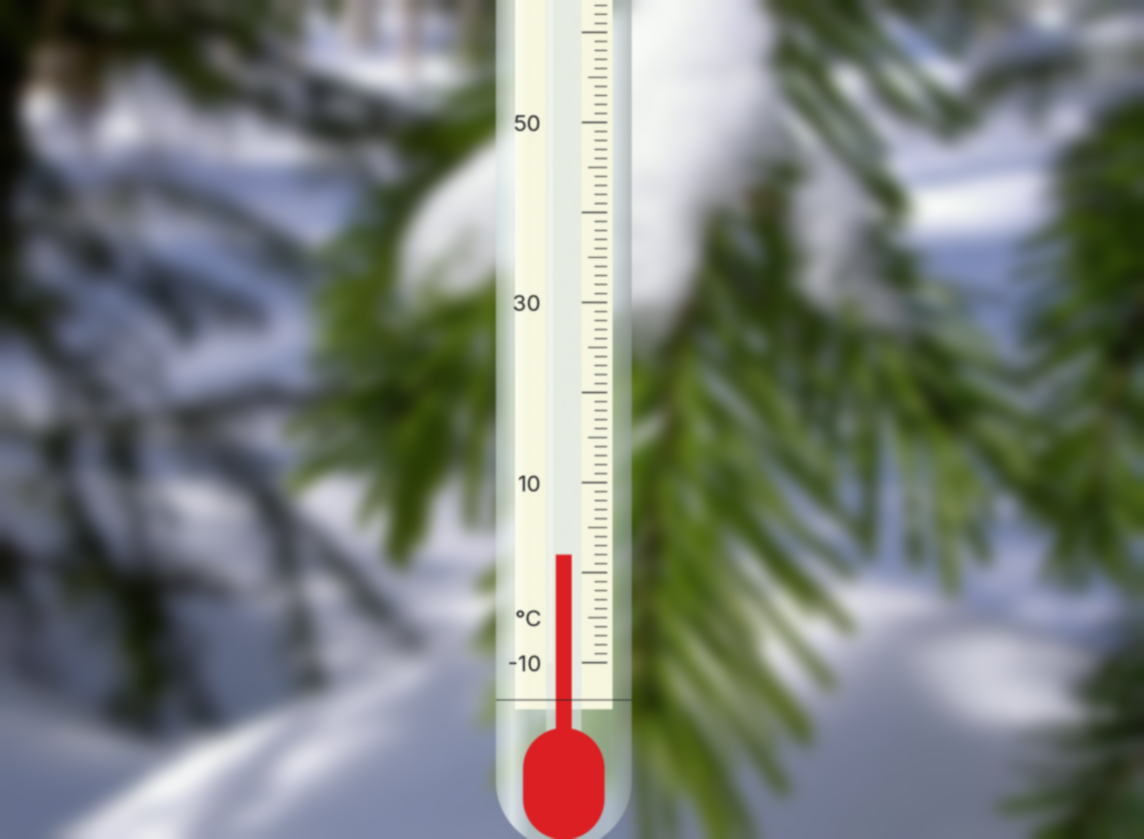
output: 2 (°C)
